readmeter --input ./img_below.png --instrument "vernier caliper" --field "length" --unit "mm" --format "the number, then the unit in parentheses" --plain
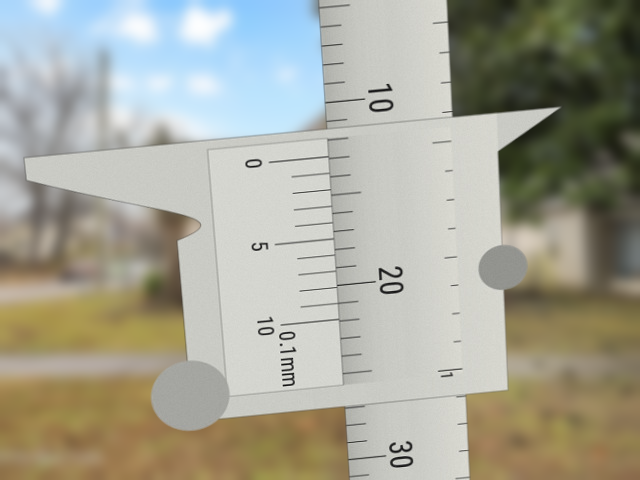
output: 12.9 (mm)
